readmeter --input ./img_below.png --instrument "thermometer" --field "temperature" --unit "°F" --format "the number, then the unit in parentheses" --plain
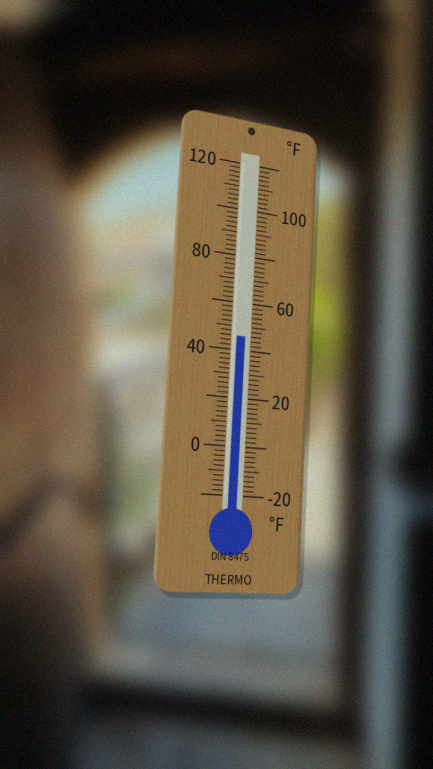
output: 46 (°F)
